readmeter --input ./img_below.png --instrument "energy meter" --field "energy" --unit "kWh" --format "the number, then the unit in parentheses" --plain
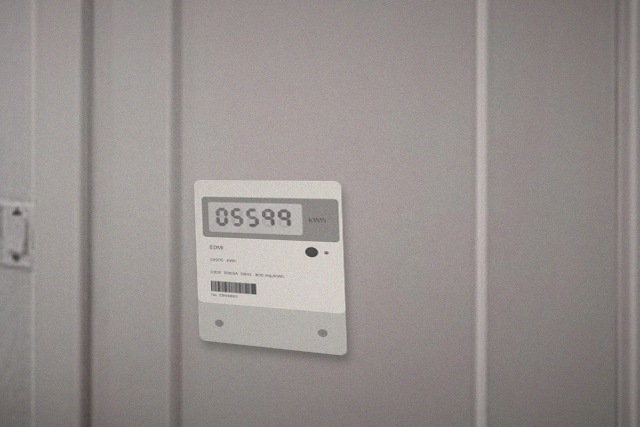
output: 5599 (kWh)
